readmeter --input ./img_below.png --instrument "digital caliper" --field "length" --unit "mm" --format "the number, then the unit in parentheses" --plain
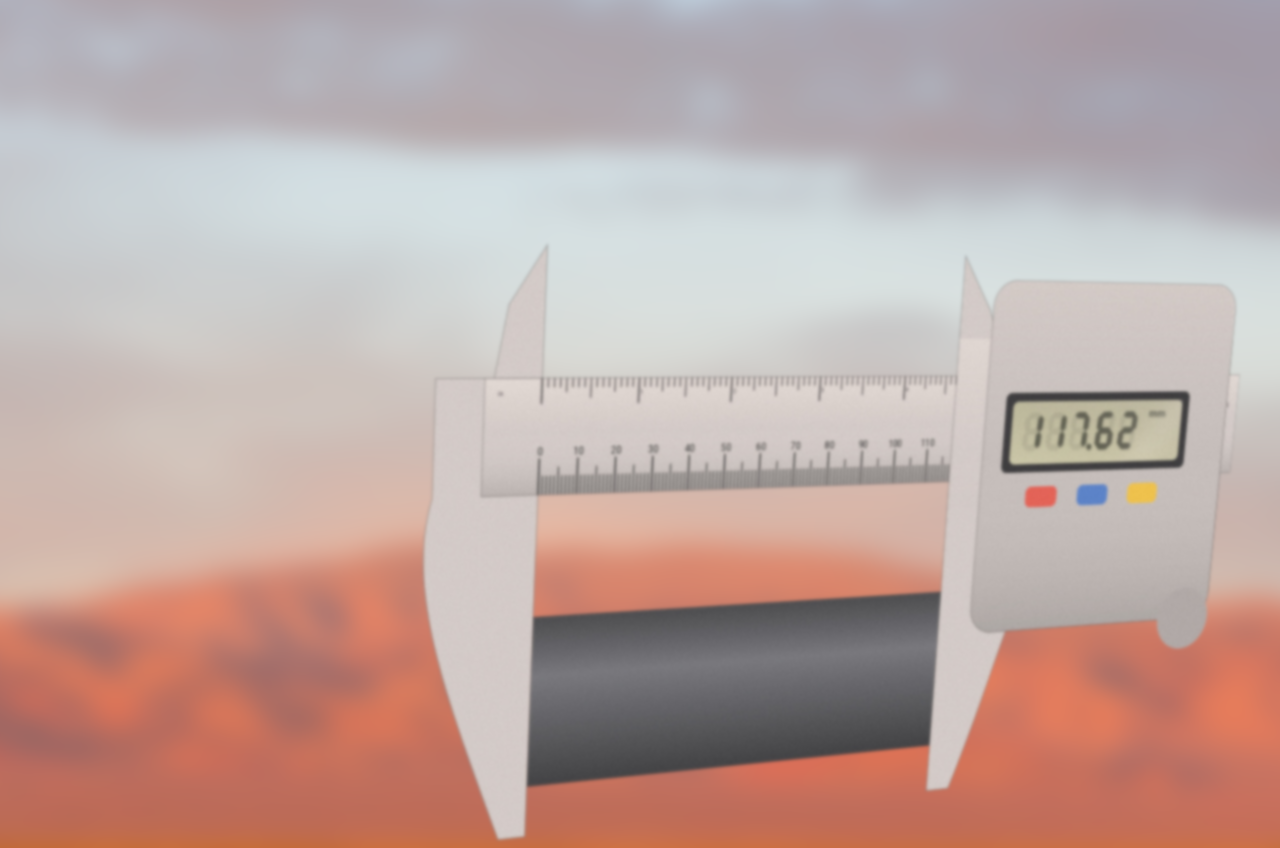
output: 117.62 (mm)
